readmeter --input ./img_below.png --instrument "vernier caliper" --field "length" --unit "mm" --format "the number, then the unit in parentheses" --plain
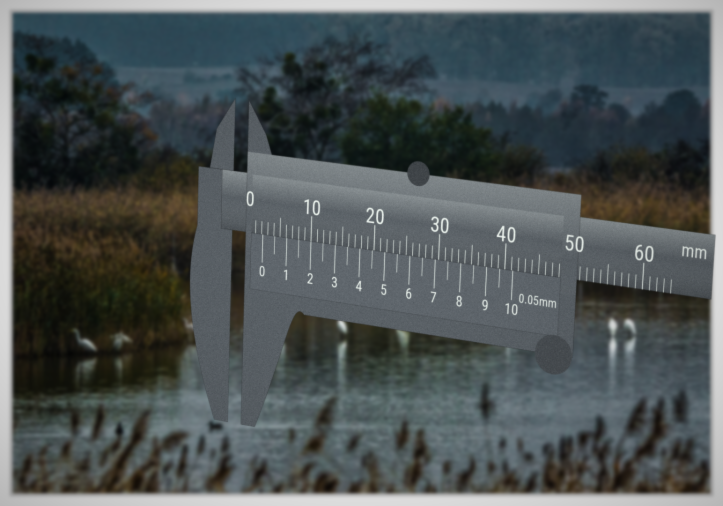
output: 2.2 (mm)
